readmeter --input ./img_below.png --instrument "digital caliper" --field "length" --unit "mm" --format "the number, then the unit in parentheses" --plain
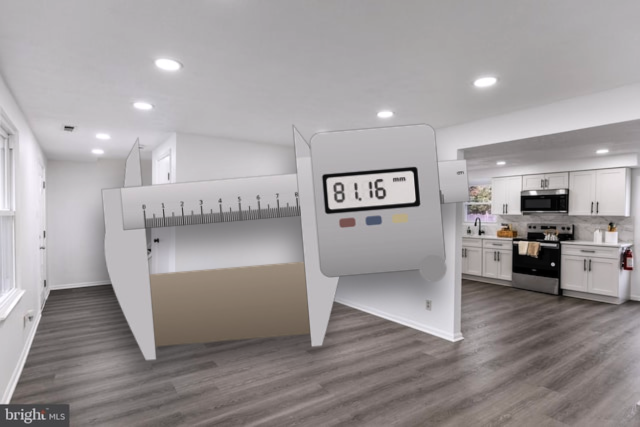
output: 81.16 (mm)
